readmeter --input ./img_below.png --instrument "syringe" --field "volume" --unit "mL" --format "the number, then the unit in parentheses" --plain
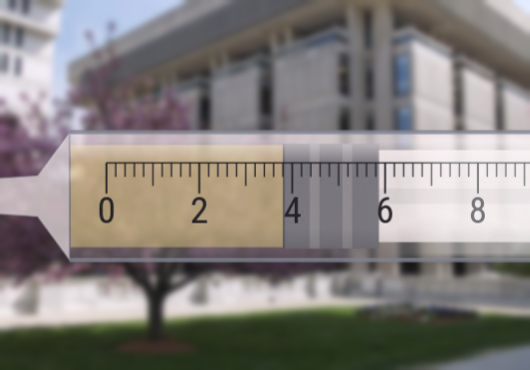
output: 3.8 (mL)
